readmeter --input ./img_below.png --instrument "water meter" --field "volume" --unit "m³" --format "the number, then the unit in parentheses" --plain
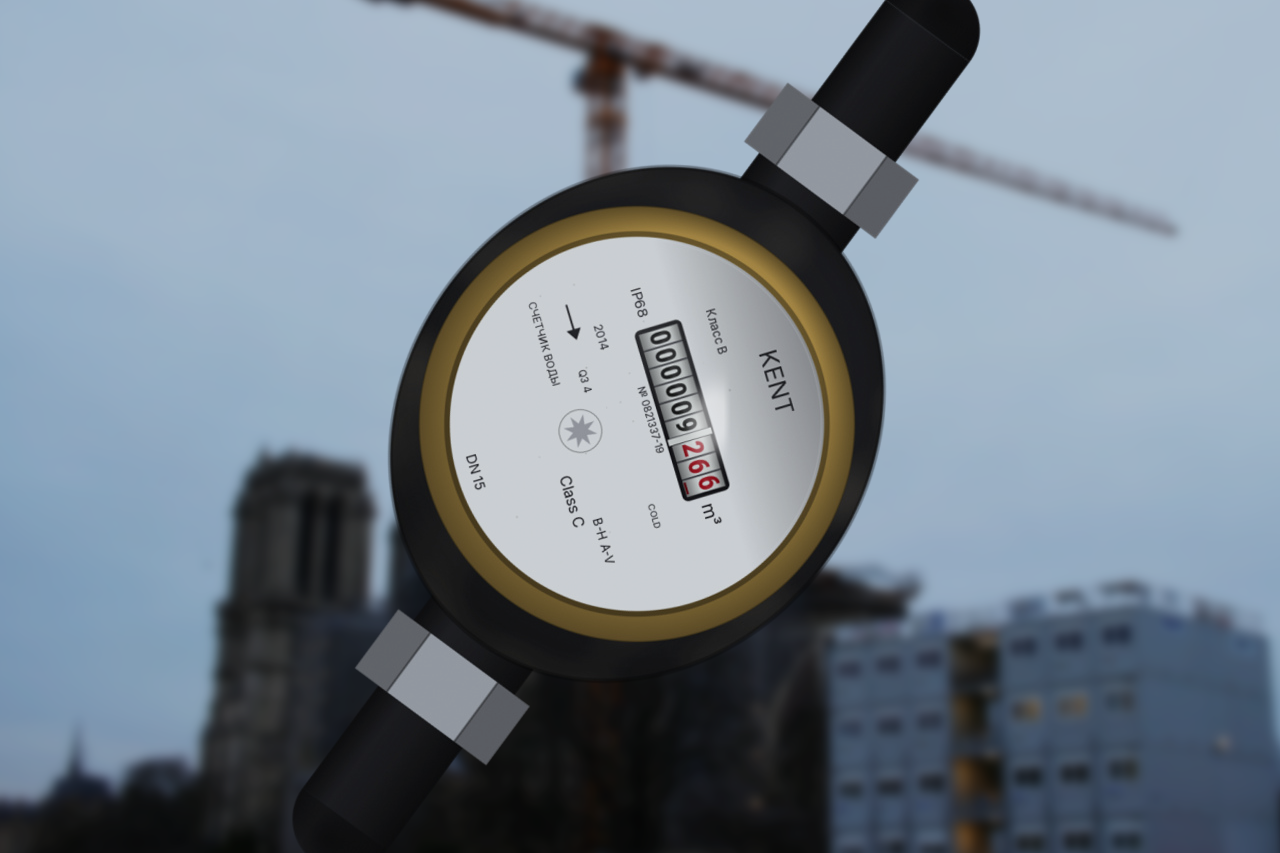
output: 9.266 (m³)
